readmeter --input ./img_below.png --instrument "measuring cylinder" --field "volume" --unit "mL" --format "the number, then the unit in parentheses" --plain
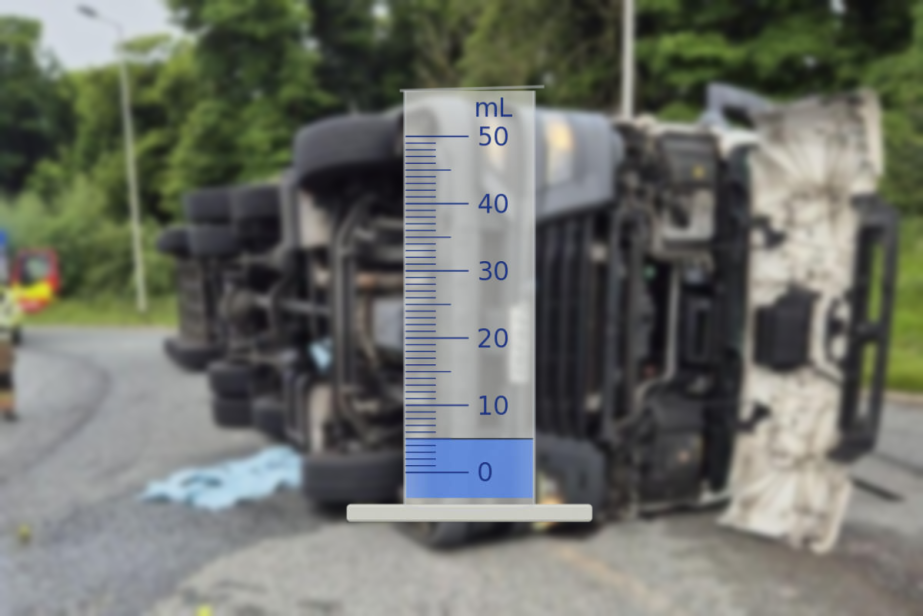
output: 5 (mL)
